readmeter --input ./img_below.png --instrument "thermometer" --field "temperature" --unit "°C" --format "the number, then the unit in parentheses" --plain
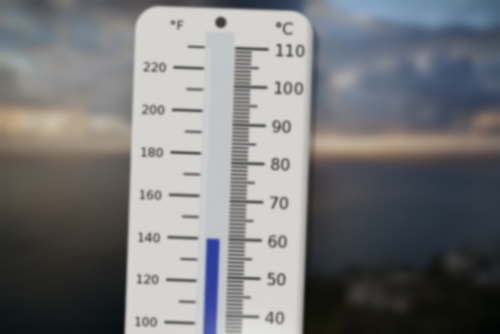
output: 60 (°C)
